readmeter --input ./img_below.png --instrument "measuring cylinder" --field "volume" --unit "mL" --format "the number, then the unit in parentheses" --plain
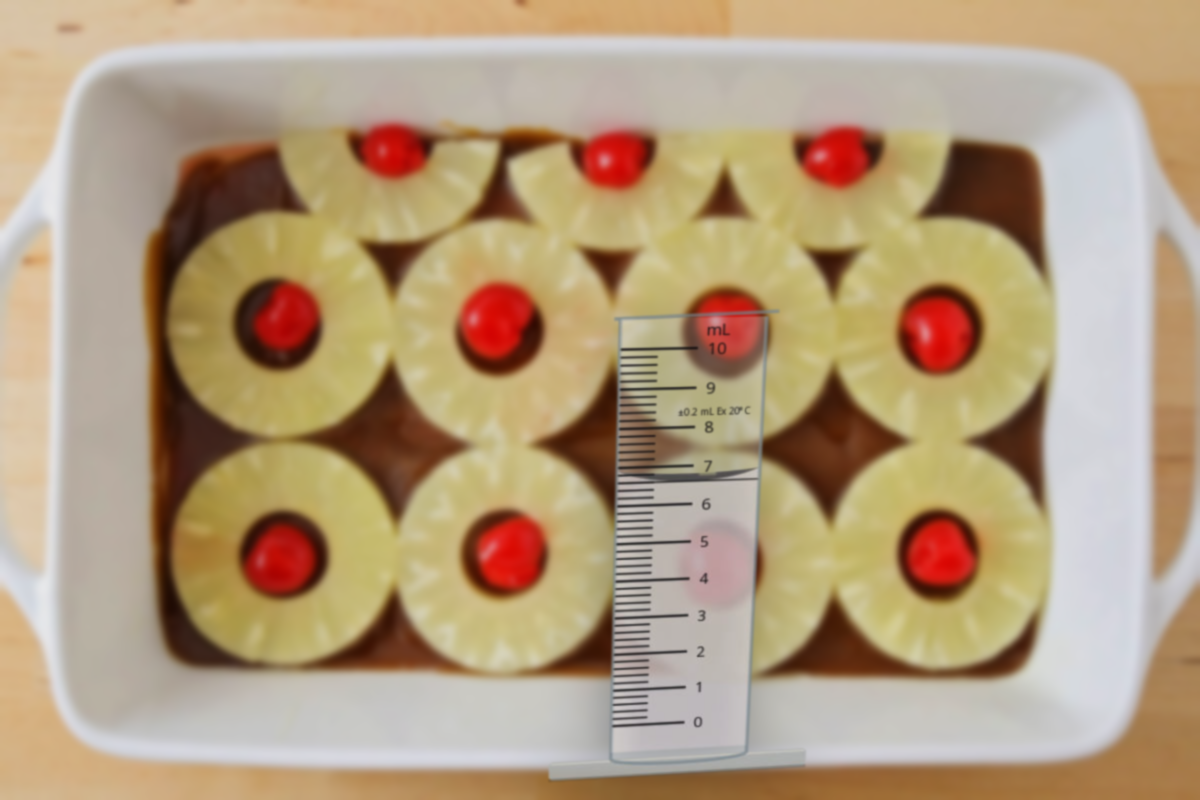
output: 6.6 (mL)
